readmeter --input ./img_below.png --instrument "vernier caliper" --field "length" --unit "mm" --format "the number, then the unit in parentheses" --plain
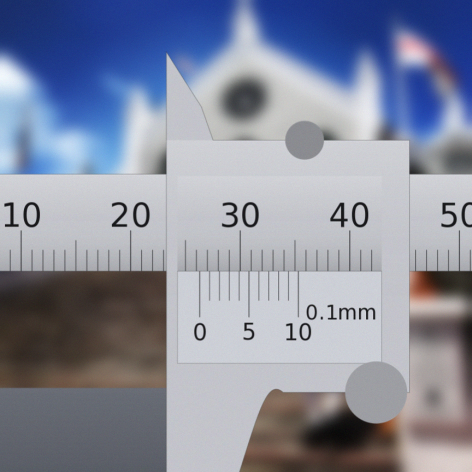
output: 26.3 (mm)
